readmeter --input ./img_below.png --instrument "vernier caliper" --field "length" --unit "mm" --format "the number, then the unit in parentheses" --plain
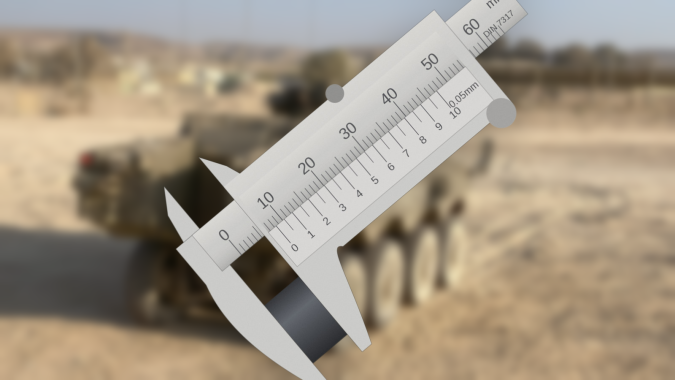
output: 8.4 (mm)
